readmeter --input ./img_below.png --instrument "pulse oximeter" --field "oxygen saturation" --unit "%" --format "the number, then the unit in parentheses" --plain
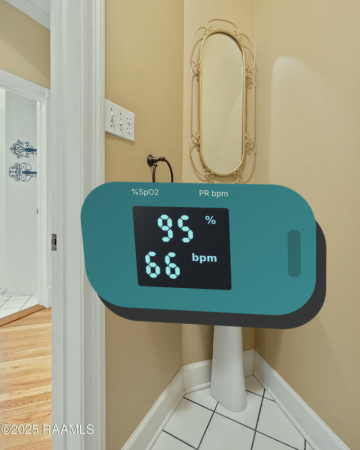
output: 95 (%)
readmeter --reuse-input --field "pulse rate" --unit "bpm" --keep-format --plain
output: 66 (bpm)
